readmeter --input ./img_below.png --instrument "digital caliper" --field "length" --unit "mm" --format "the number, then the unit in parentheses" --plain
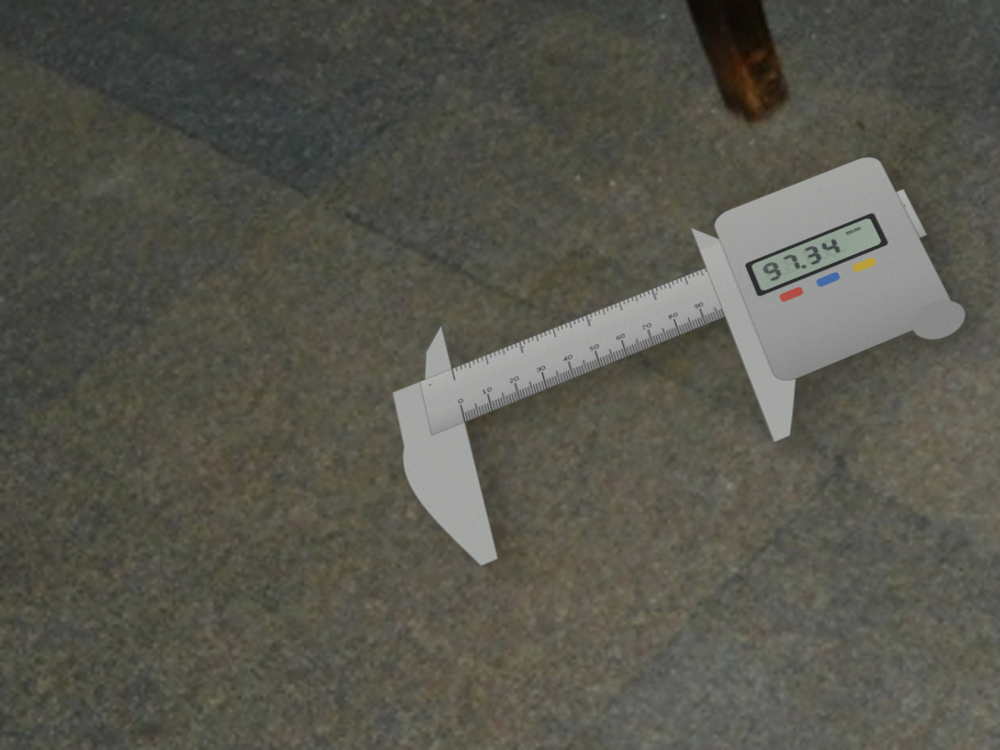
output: 97.34 (mm)
